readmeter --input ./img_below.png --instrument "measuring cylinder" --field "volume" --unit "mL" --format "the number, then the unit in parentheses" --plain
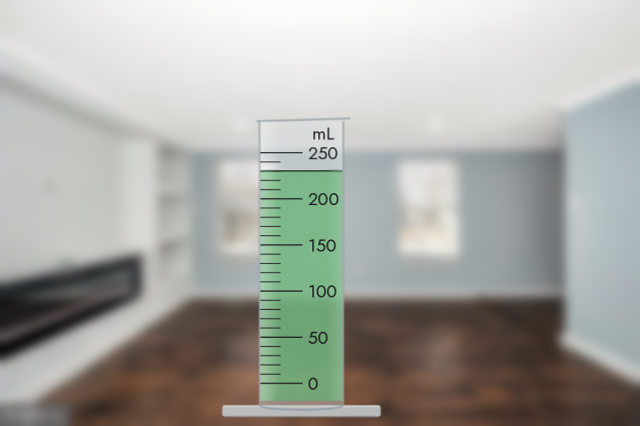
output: 230 (mL)
